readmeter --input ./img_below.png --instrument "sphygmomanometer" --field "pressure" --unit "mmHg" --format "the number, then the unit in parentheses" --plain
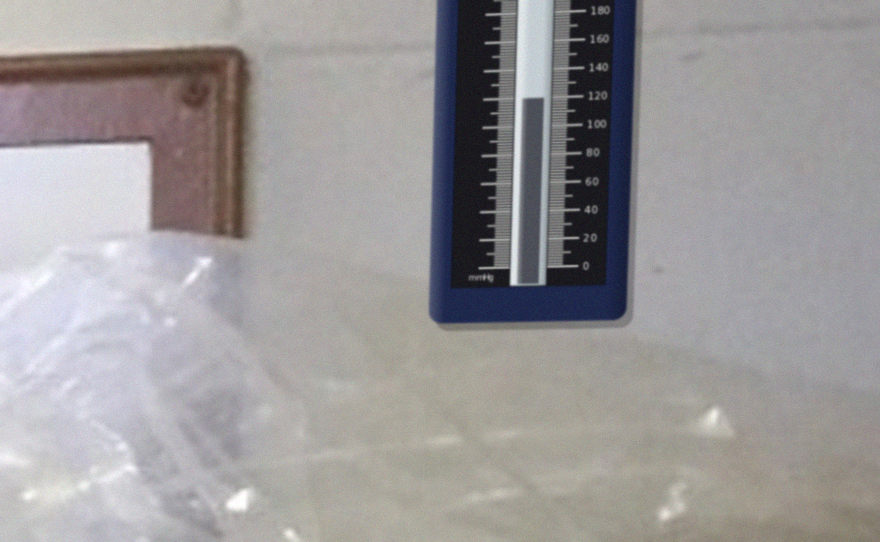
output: 120 (mmHg)
